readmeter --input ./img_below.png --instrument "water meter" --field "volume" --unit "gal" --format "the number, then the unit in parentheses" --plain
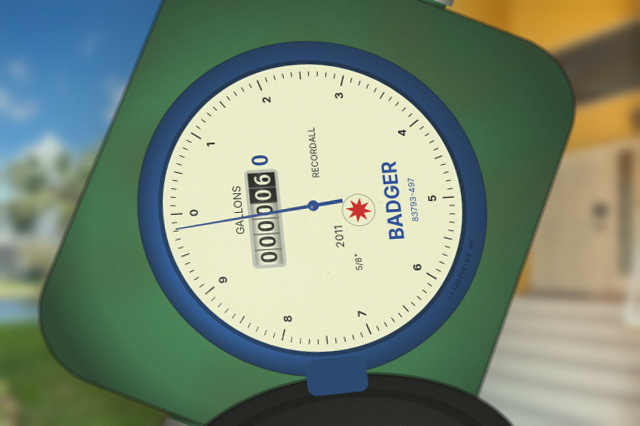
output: 59.8 (gal)
